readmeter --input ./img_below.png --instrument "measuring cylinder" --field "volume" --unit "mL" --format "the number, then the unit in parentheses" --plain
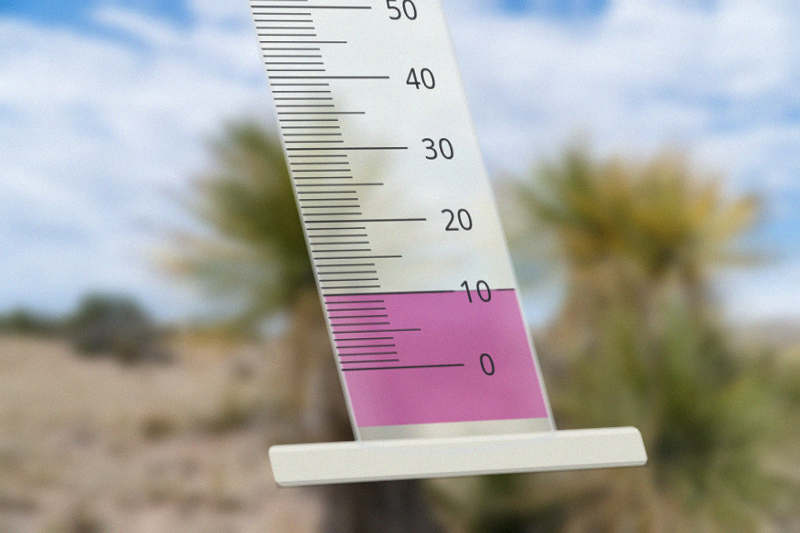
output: 10 (mL)
